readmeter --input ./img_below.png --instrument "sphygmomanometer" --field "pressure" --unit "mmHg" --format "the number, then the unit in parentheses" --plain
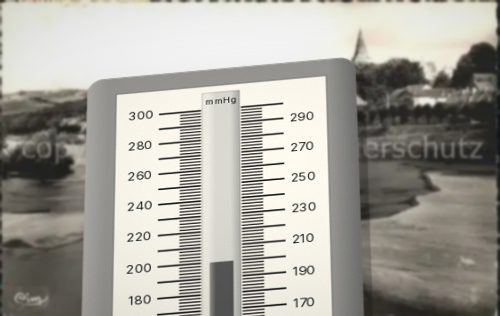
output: 200 (mmHg)
